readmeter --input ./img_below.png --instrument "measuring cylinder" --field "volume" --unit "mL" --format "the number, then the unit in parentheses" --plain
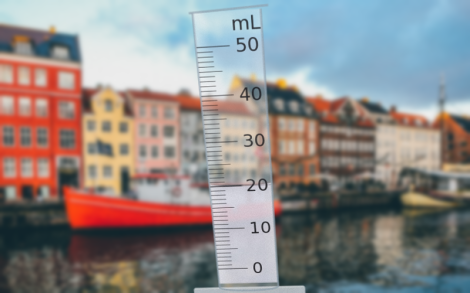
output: 20 (mL)
